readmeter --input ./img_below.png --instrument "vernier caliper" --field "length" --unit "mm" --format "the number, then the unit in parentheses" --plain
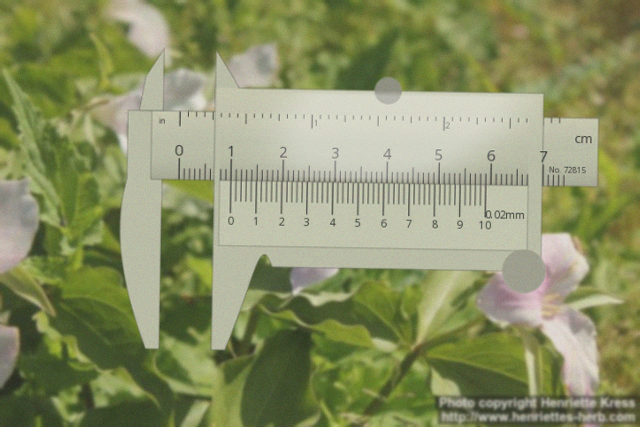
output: 10.0 (mm)
